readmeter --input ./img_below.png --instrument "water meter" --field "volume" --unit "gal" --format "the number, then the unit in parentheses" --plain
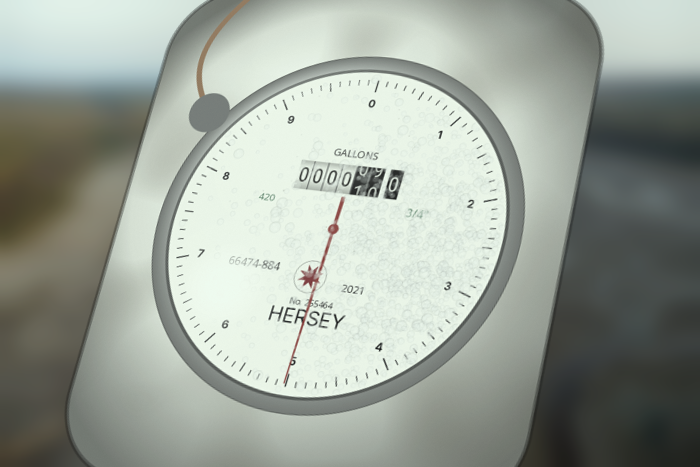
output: 95.0 (gal)
